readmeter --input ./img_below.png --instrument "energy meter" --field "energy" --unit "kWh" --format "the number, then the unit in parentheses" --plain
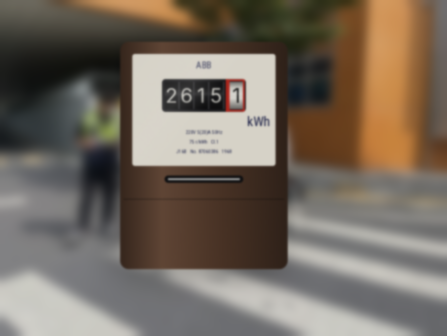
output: 2615.1 (kWh)
